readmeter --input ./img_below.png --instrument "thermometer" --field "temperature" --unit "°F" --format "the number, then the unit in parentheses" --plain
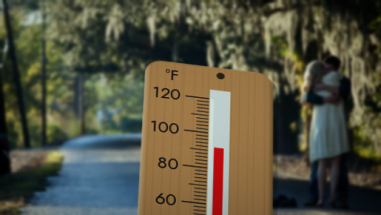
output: 92 (°F)
